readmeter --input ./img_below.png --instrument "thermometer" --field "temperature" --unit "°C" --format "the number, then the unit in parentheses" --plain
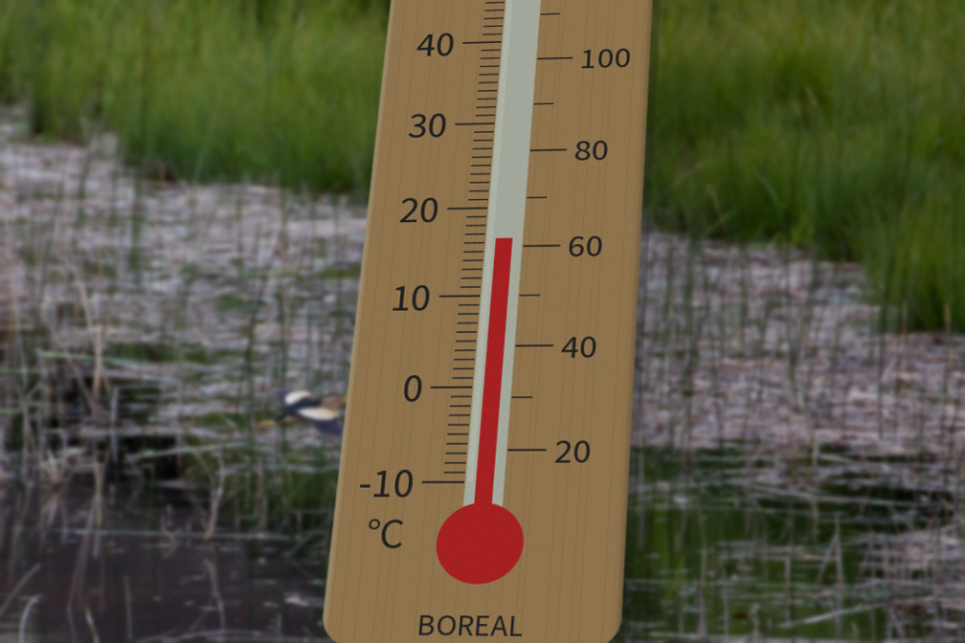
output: 16.5 (°C)
